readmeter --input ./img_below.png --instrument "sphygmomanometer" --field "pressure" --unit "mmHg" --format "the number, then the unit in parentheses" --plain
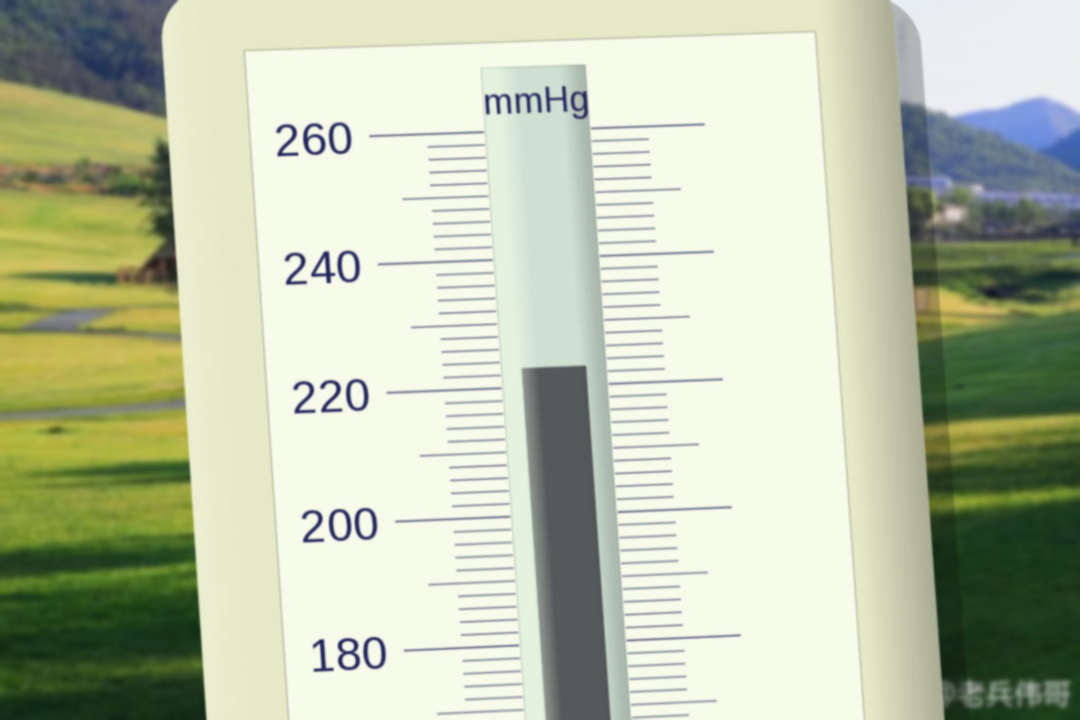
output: 223 (mmHg)
